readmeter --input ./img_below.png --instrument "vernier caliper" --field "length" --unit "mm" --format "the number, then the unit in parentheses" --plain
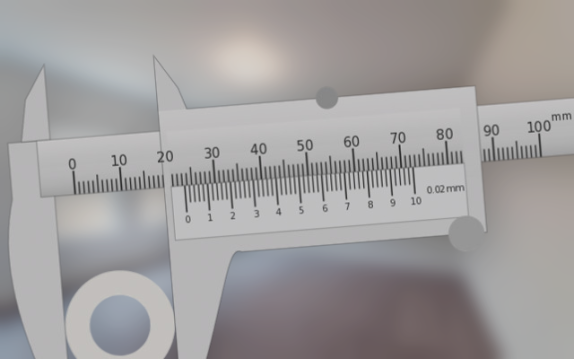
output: 23.5 (mm)
